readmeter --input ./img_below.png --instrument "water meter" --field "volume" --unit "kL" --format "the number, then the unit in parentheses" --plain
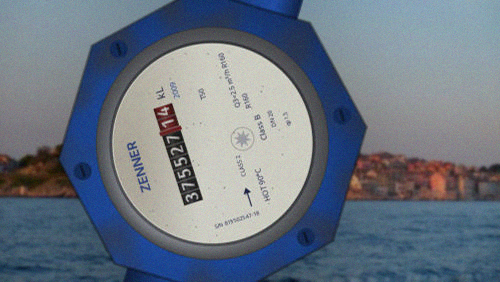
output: 375527.14 (kL)
